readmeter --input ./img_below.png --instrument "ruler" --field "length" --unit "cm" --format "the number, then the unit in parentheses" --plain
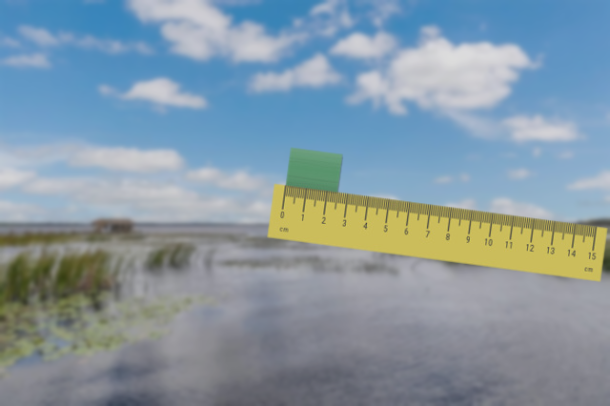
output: 2.5 (cm)
